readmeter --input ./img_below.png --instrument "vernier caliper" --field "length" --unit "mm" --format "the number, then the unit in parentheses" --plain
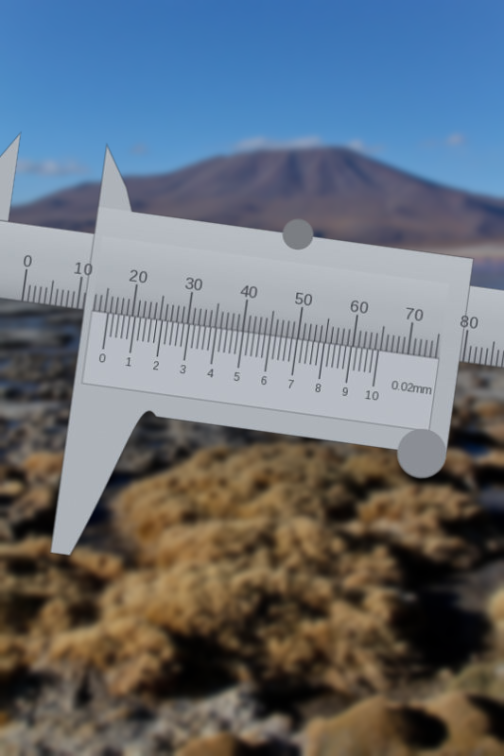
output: 15.6 (mm)
